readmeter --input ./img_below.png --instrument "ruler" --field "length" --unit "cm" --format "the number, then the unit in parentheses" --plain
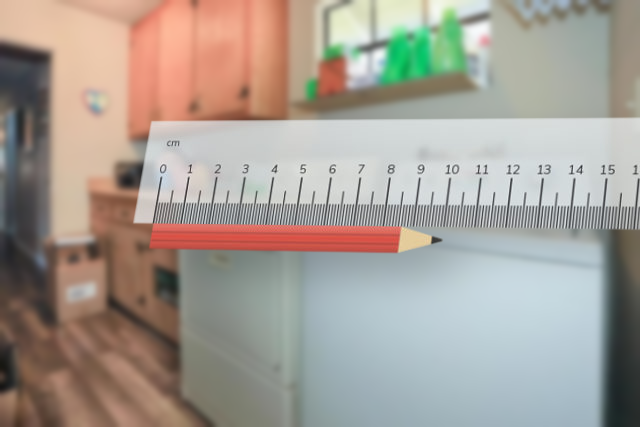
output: 10 (cm)
